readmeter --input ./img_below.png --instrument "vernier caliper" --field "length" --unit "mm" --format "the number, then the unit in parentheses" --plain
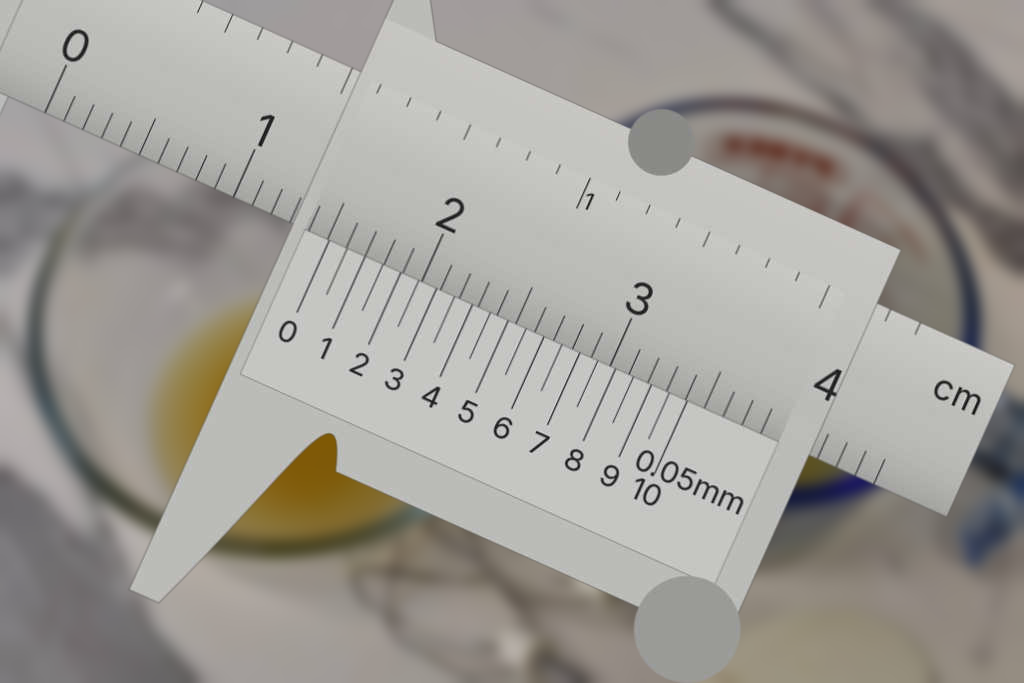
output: 15.1 (mm)
